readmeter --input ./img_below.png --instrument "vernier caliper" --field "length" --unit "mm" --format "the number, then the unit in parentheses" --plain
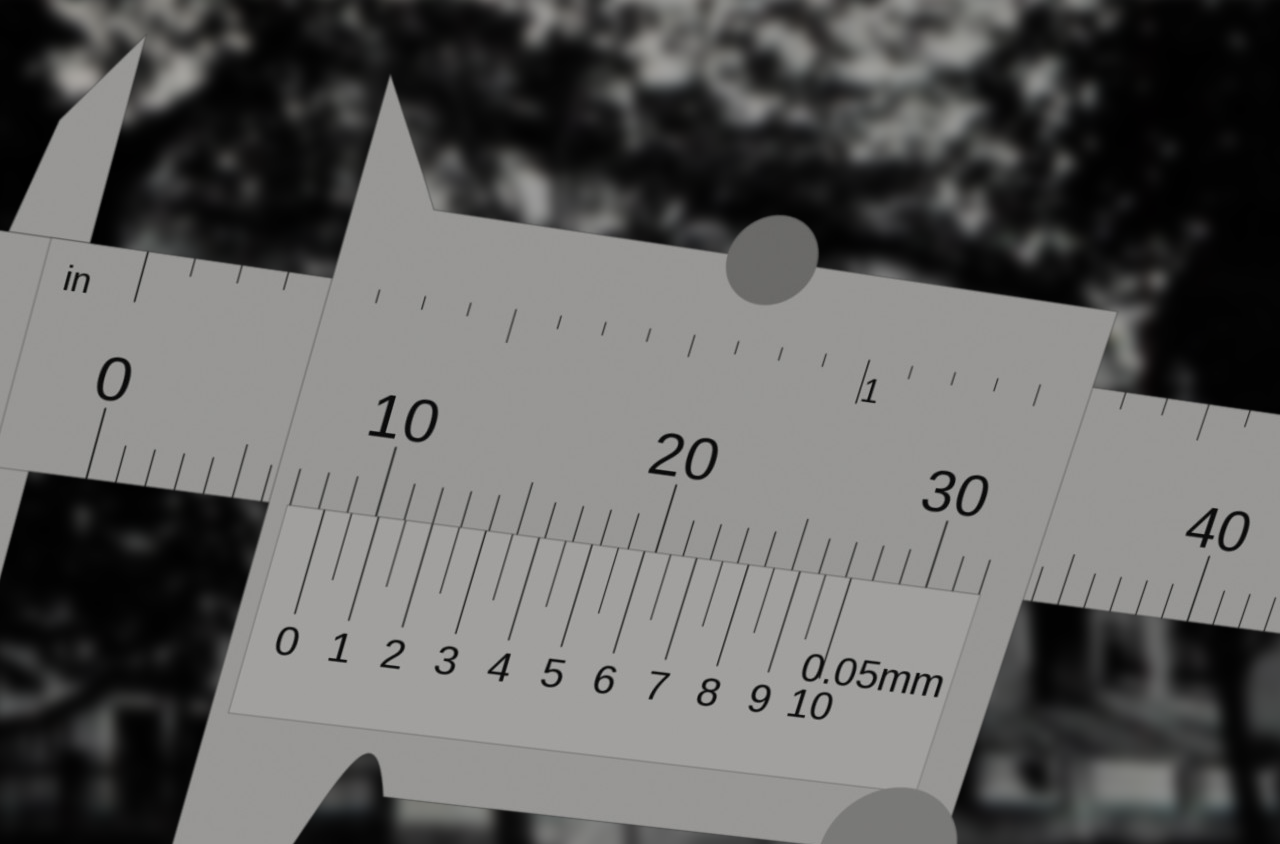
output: 8.20 (mm)
